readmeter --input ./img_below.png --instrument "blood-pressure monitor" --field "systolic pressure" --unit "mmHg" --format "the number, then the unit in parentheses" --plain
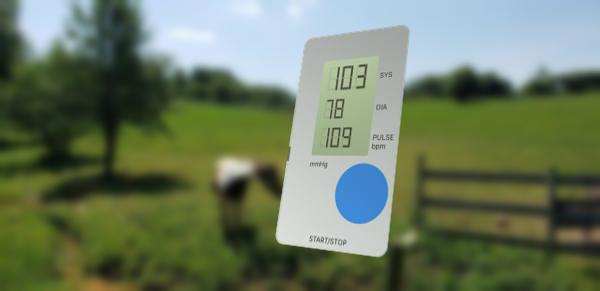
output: 103 (mmHg)
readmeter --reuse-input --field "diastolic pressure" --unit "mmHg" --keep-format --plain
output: 78 (mmHg)
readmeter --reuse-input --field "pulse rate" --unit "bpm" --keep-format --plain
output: 109 (bpm)
